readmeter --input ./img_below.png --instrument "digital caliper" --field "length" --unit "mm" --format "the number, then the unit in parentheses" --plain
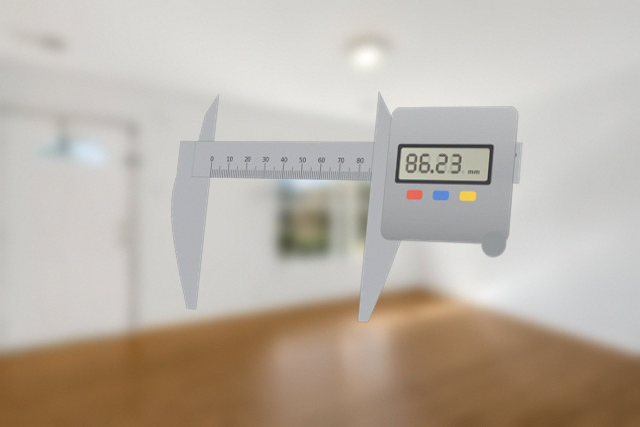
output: 86.23 (mm)
